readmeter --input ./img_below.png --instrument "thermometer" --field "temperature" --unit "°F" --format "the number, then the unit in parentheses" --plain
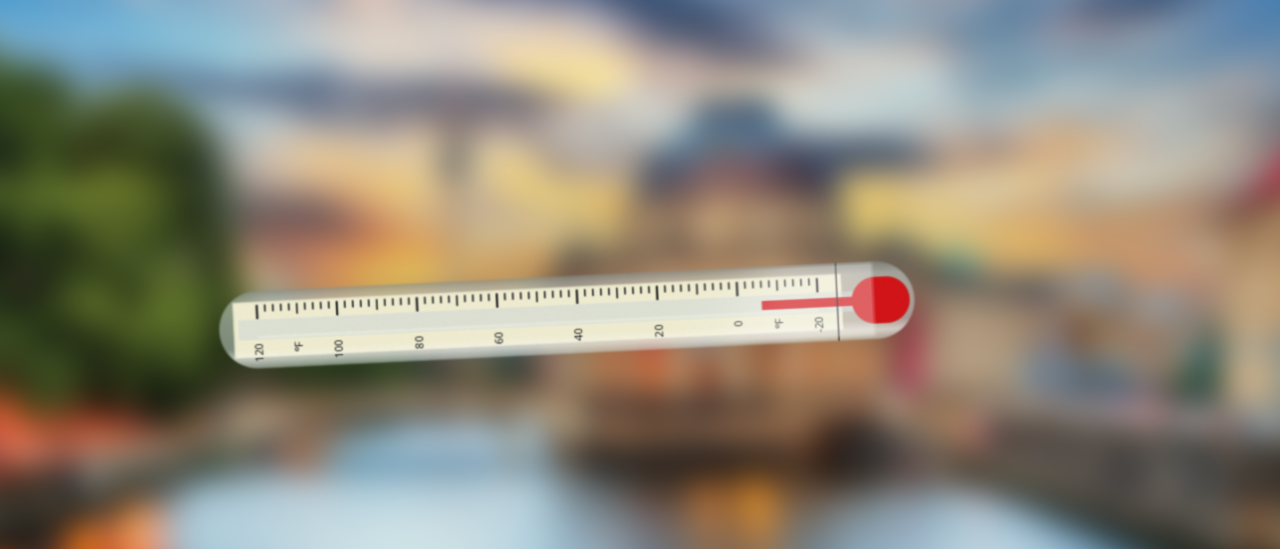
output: -6 (°F)
